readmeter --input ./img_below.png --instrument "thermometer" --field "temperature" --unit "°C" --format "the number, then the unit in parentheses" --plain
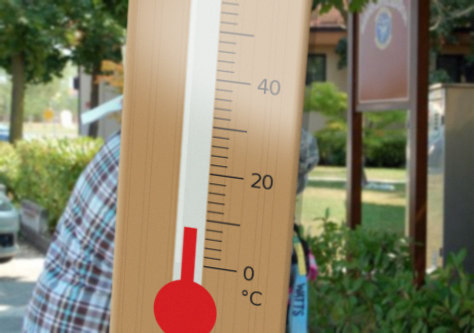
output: 8 (°C)
